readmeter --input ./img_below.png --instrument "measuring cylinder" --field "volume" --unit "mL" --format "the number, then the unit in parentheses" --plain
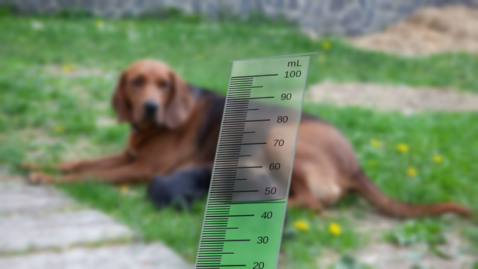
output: 45 (mL)
